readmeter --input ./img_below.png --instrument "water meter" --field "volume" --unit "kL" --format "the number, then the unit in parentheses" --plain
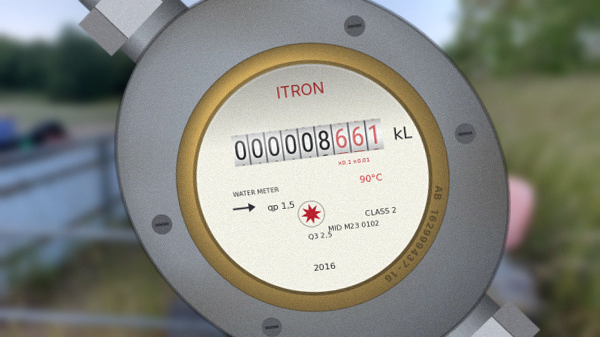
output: 8.661 (kL)
